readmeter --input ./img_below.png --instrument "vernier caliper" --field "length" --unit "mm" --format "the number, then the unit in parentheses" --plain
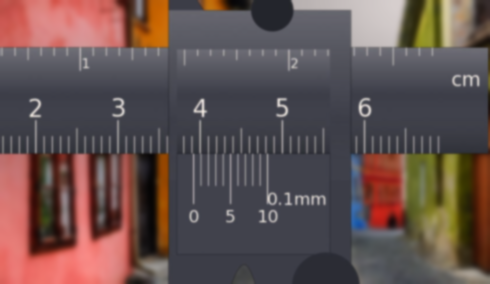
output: 39.2 (mm)
